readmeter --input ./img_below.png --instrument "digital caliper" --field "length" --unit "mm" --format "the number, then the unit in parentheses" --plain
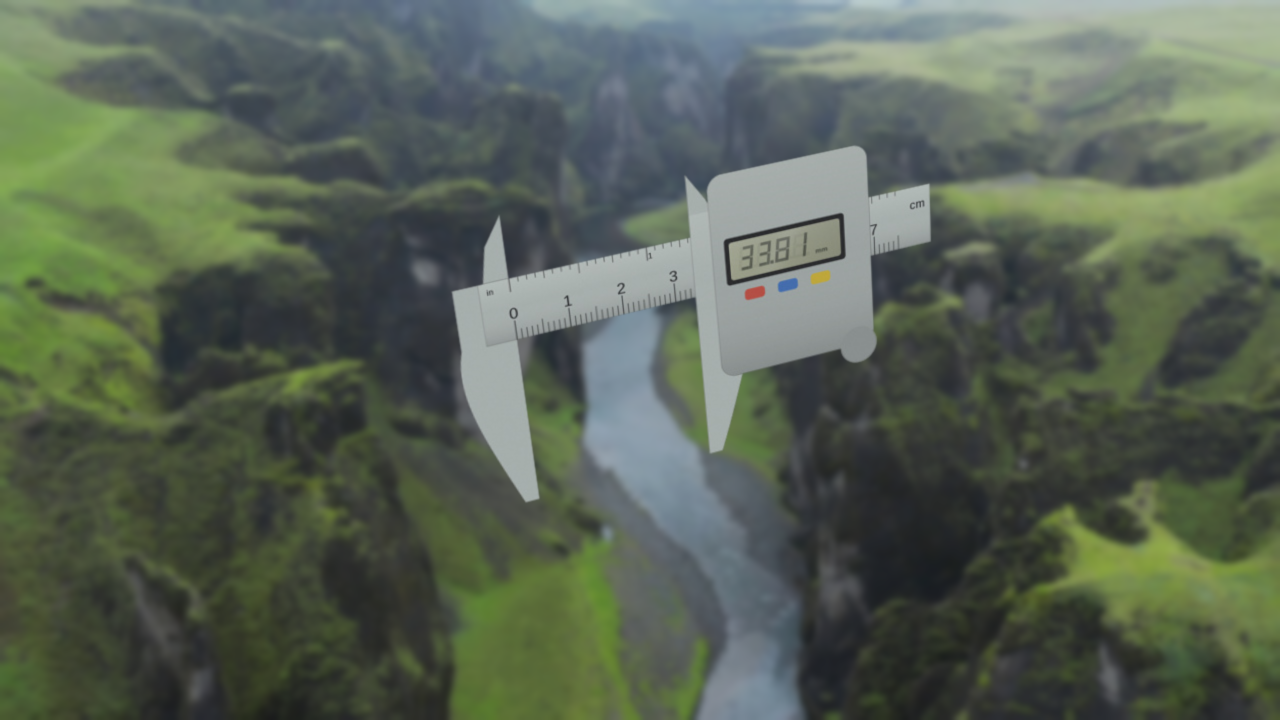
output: 33.81 (mm)
